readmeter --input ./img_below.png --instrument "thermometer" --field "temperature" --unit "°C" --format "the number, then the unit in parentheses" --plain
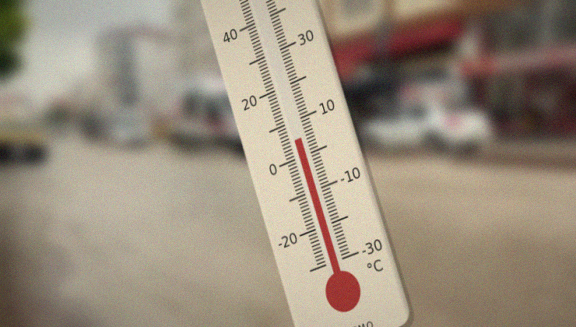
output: 5 (°C)
